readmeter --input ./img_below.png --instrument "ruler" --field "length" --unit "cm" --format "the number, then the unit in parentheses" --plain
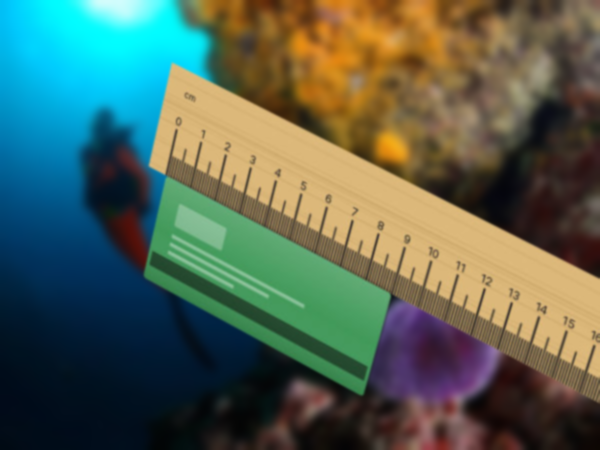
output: 9 (cm)
